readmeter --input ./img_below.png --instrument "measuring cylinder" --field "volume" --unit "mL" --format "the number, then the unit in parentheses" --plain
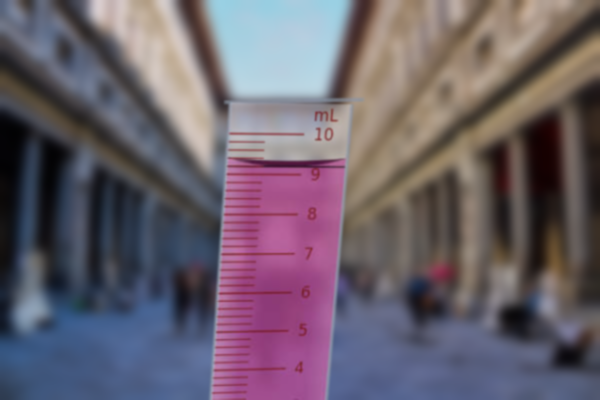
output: 9.2 (mL)
